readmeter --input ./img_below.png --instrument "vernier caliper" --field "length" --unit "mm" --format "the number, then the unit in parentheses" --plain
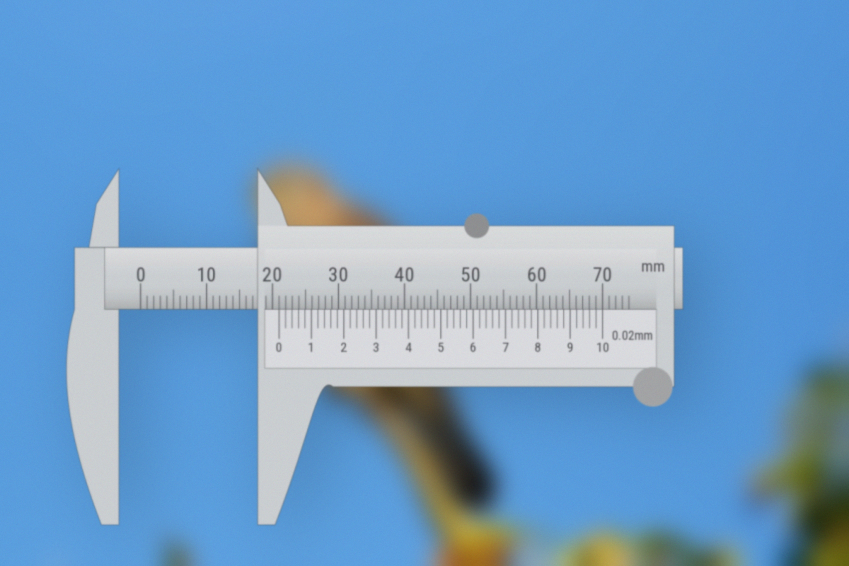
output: 21.0 (mm)
